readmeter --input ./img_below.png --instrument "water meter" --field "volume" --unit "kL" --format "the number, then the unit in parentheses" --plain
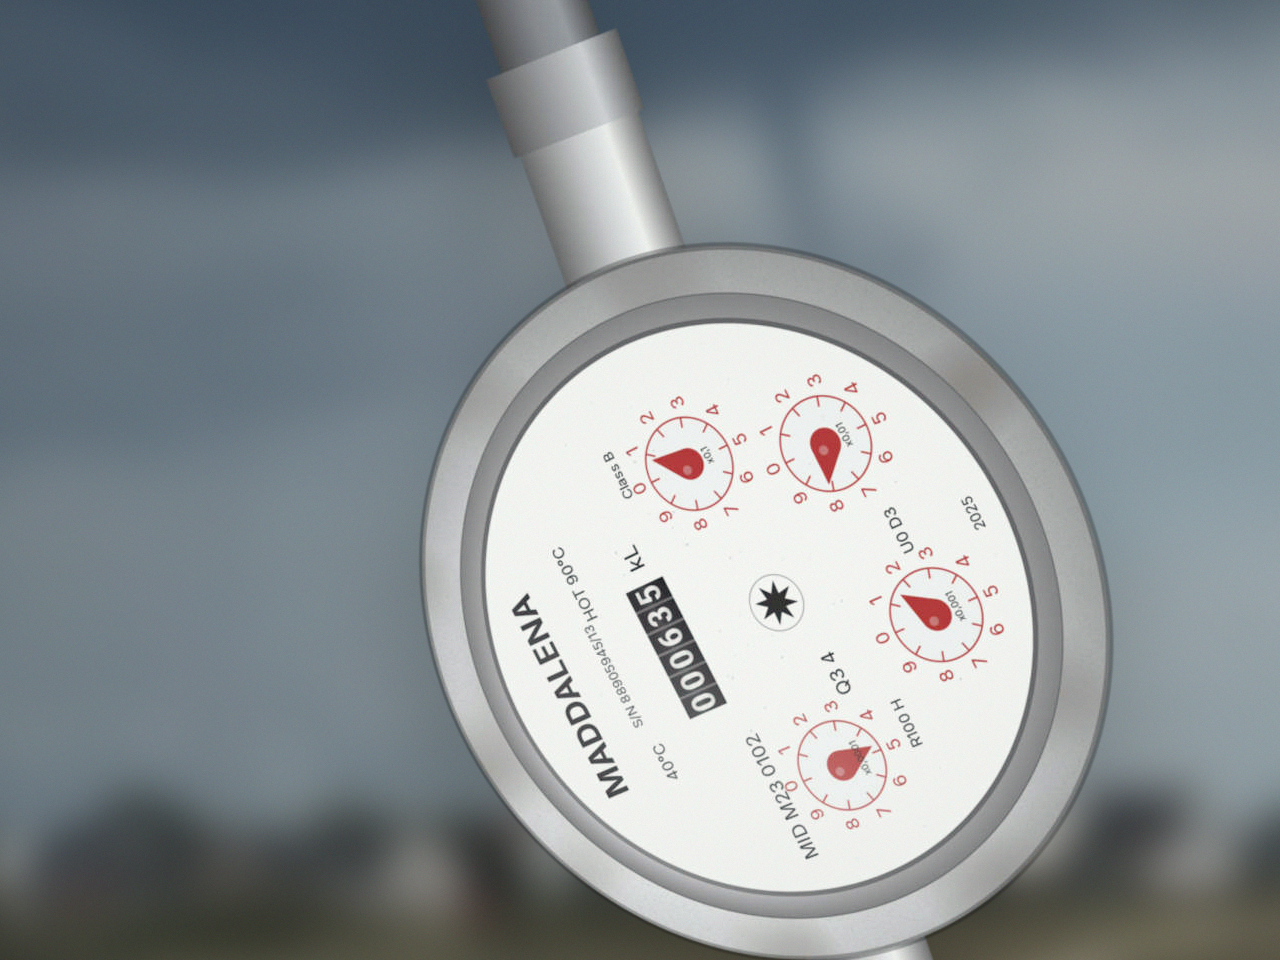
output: 635.0814 (kL)
